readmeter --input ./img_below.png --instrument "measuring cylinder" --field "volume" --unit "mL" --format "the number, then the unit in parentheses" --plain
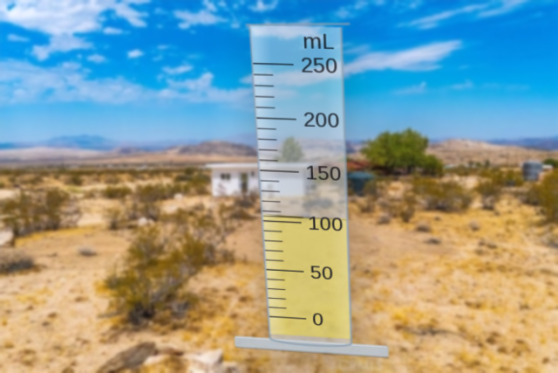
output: 105 (mL)
